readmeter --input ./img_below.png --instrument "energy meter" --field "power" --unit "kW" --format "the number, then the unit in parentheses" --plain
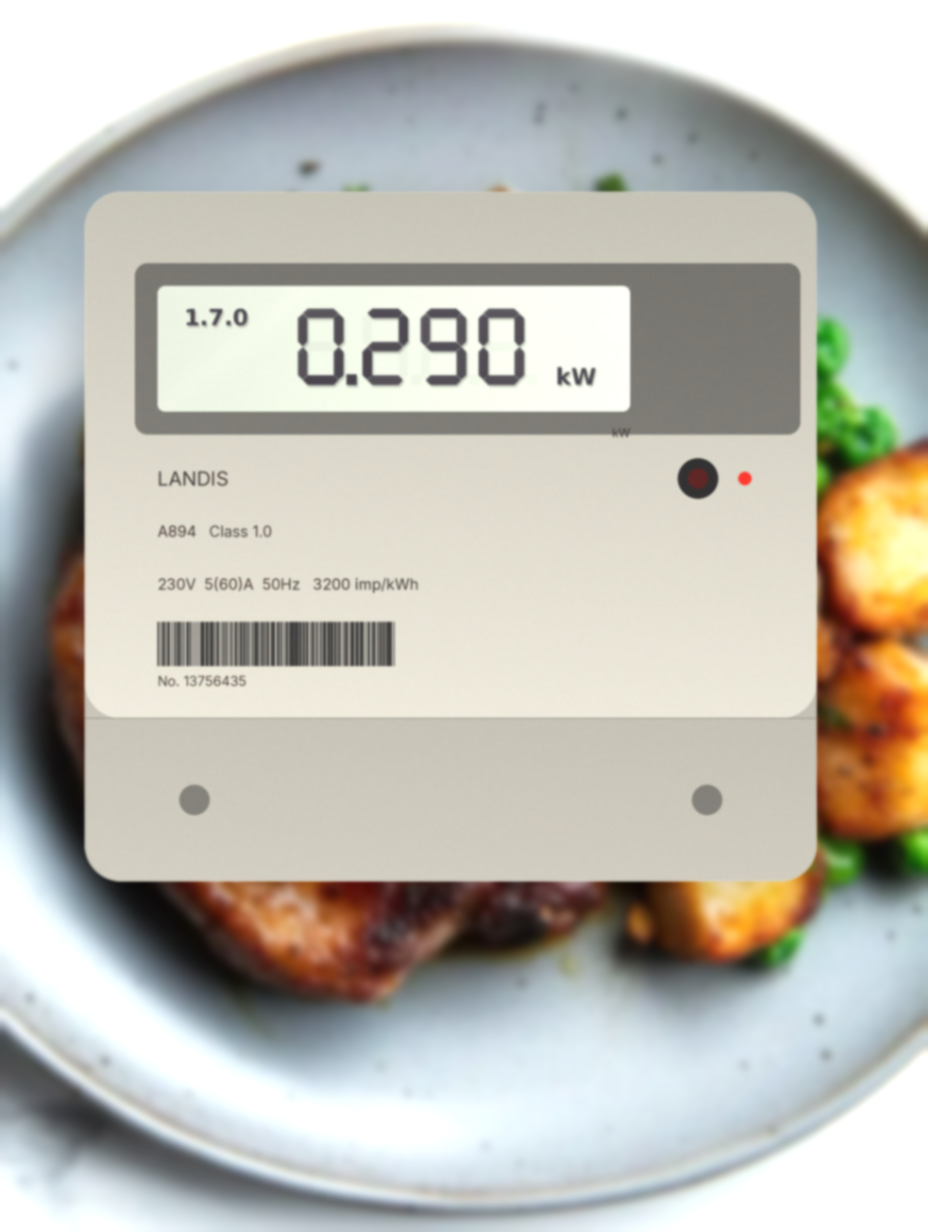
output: 0.290 (kW)
